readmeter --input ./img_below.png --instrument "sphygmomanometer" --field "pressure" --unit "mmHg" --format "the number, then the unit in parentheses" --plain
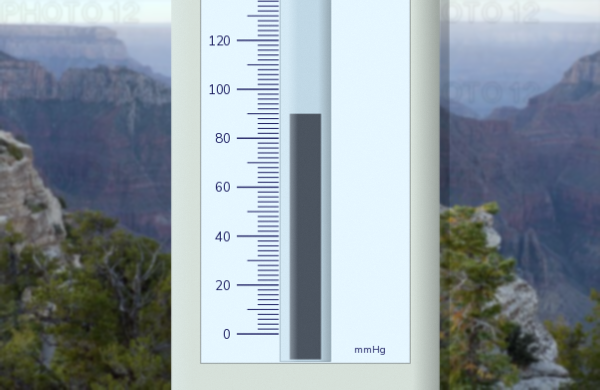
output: 90 (mmHg)
